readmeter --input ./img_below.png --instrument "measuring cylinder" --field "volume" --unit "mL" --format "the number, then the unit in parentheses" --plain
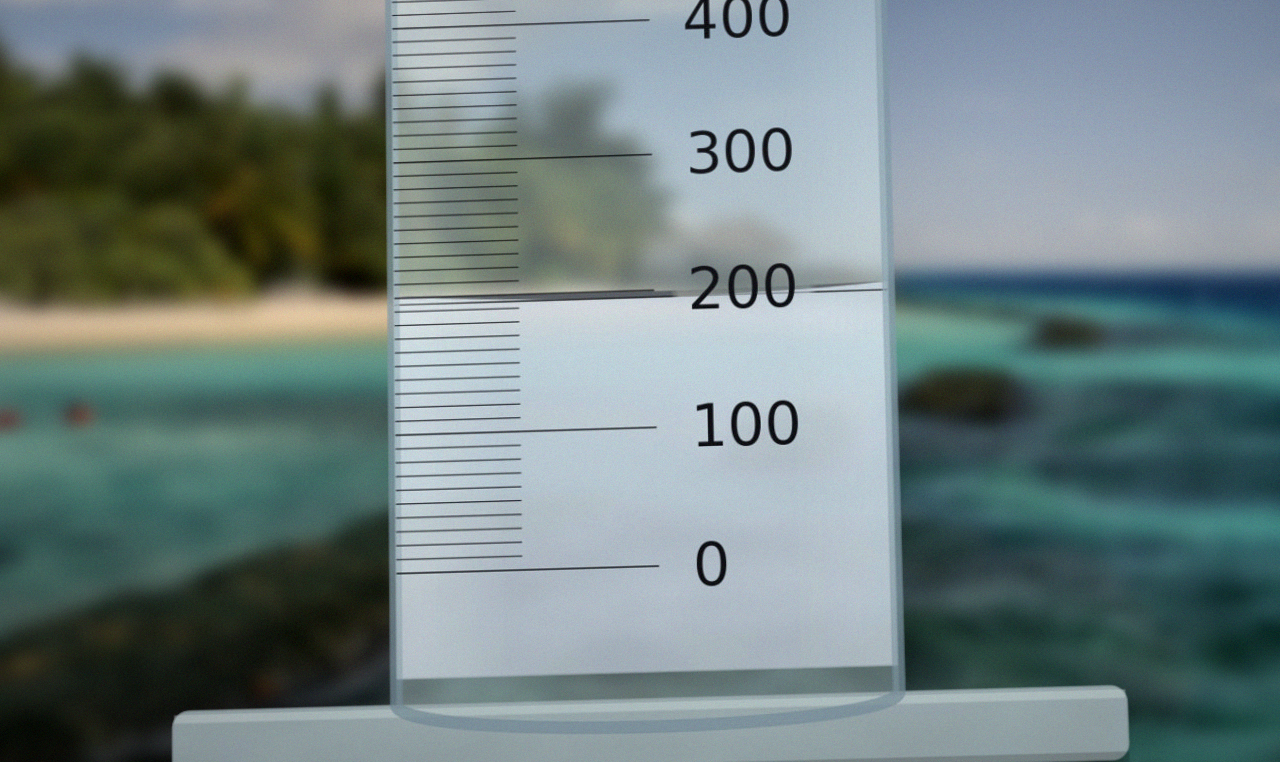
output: 195 (mL)
